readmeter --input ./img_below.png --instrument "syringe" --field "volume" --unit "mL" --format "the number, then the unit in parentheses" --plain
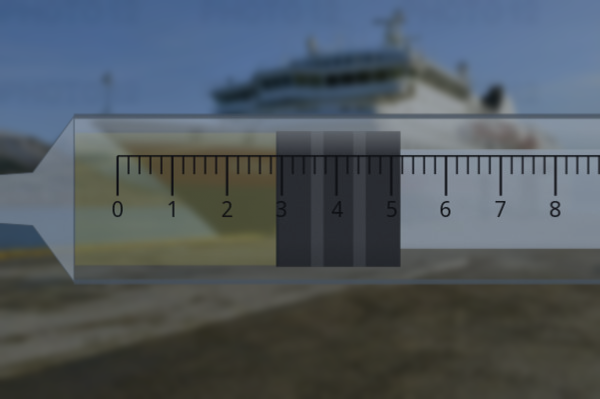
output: 2.9 (mL)
